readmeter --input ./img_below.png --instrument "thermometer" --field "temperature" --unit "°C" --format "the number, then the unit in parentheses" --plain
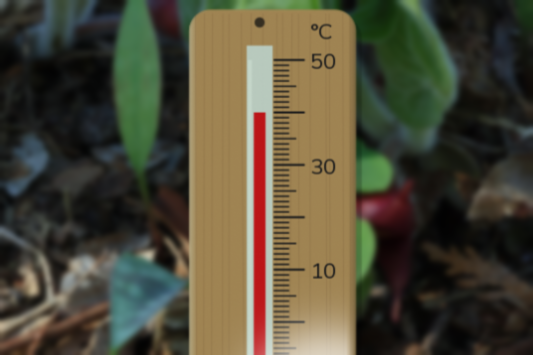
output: 40 (°C)
